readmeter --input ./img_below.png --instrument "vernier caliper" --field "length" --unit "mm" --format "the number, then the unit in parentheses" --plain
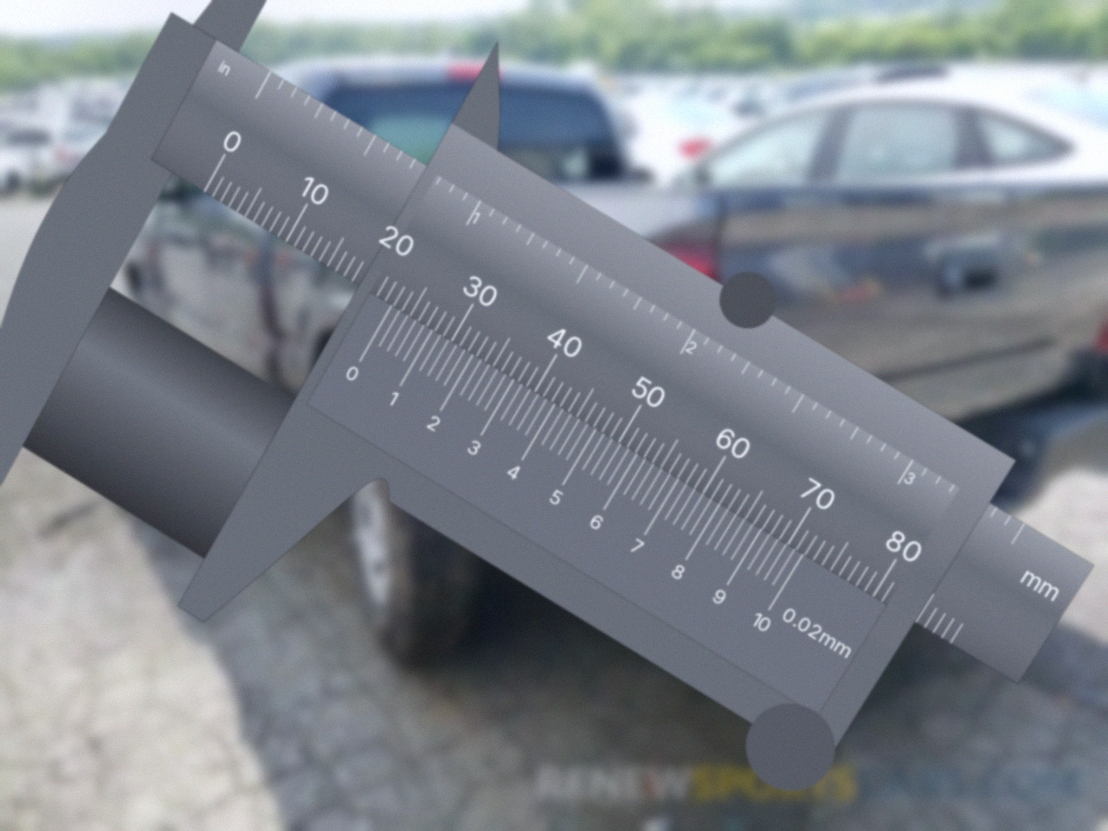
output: 22.8 (mm)
